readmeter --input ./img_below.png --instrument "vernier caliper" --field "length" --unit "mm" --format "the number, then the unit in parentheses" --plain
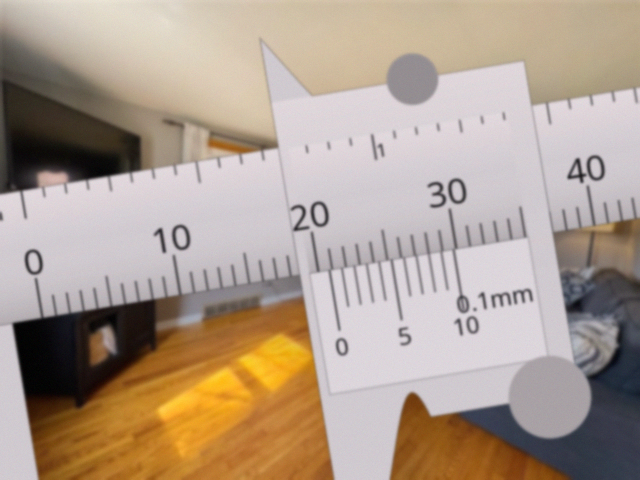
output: 20.8 (mm)
